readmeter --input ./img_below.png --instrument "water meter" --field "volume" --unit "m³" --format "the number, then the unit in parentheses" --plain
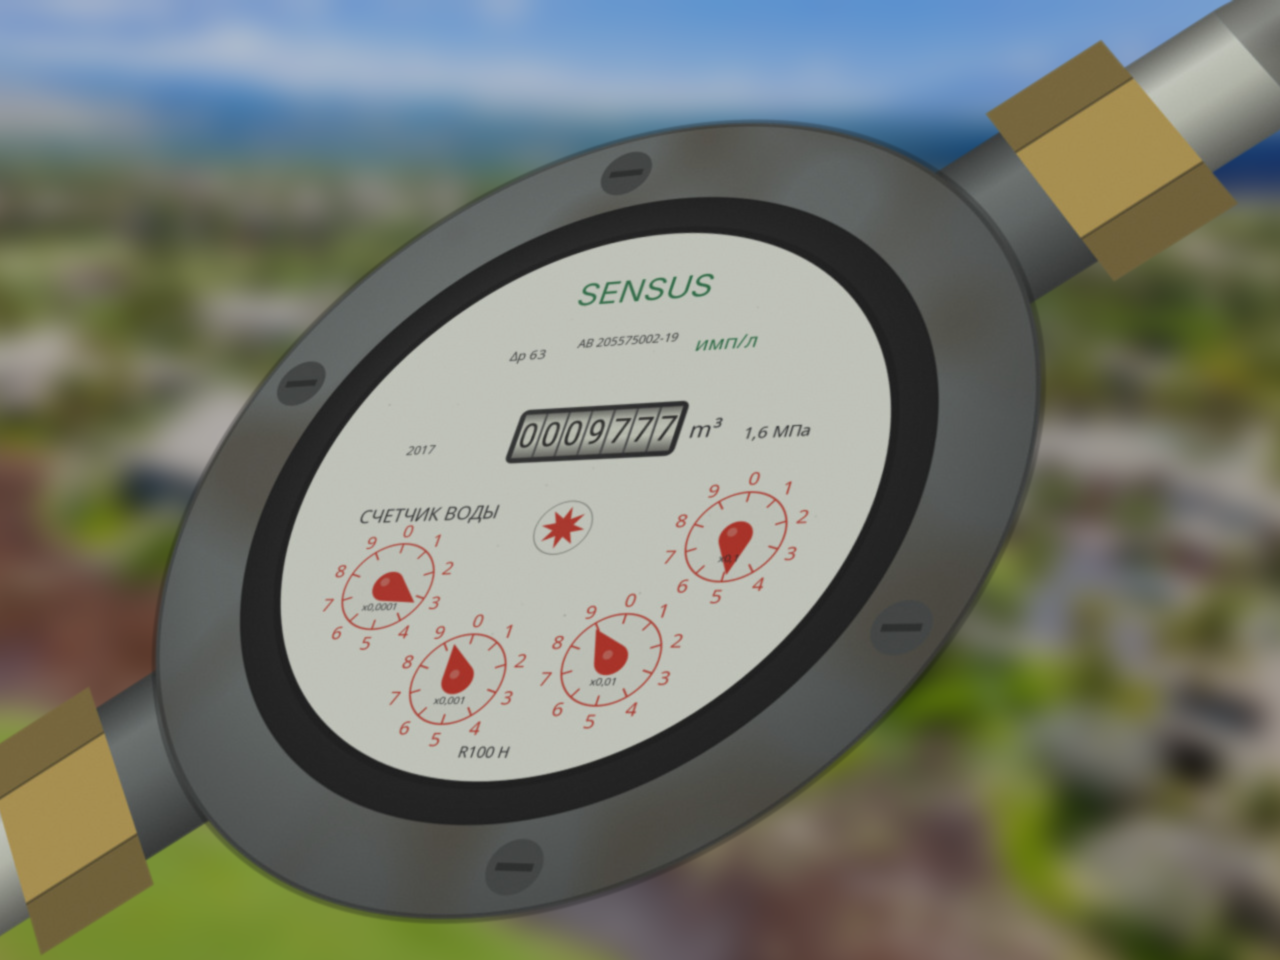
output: 9777.4893 (m³)
